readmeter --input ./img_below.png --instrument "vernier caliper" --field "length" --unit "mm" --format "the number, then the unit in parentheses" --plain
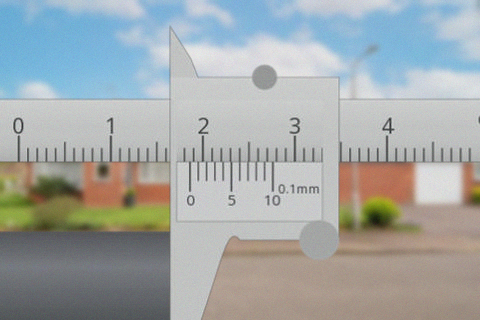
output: 18.6 (mm)
